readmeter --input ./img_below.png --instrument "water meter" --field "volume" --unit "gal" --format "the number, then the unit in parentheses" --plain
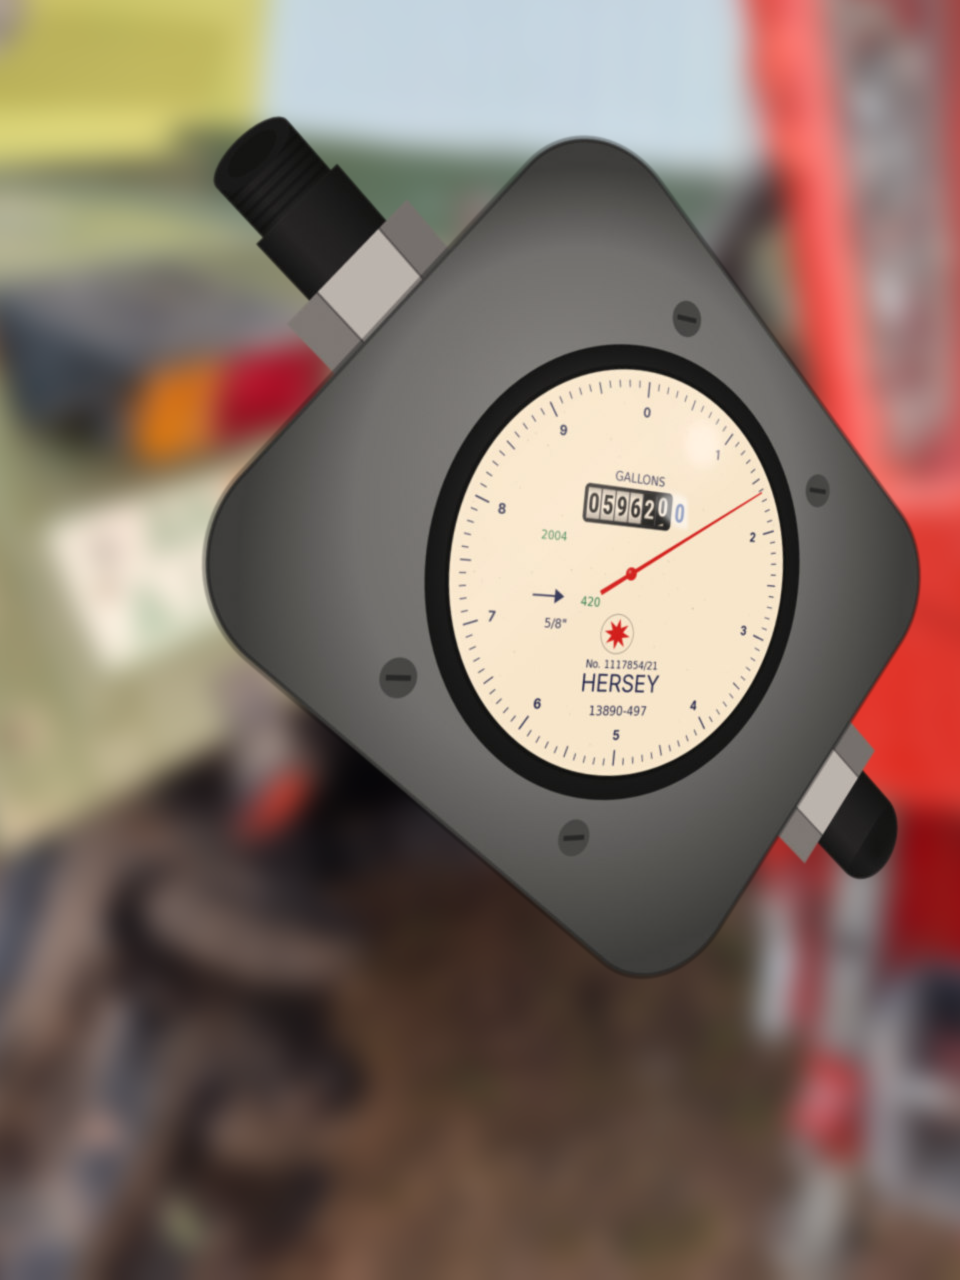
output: 596201.6 (gal)
